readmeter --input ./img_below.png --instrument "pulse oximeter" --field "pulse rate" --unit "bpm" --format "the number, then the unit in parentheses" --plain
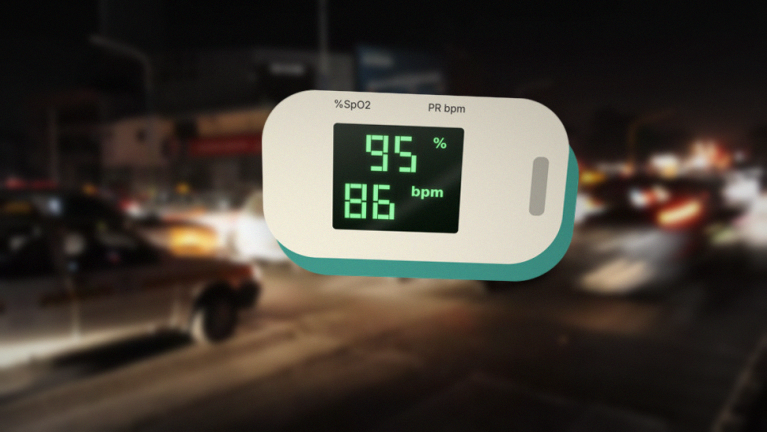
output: 86 (bpm)
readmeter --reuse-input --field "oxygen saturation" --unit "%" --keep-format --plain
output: 95 (%)
